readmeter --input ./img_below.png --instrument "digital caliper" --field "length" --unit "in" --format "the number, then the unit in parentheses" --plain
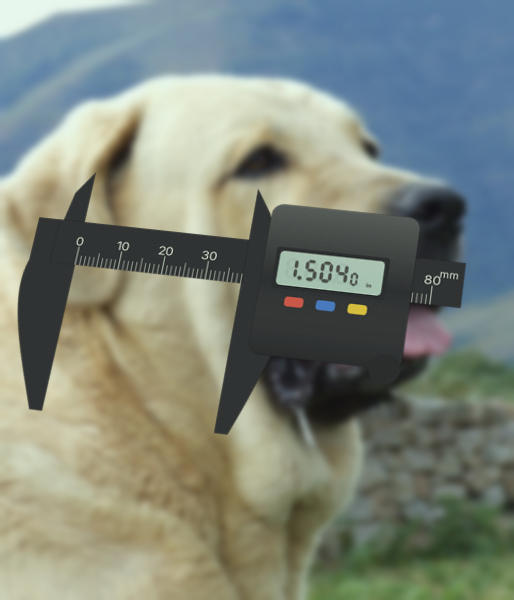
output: 1.5040 (in)
